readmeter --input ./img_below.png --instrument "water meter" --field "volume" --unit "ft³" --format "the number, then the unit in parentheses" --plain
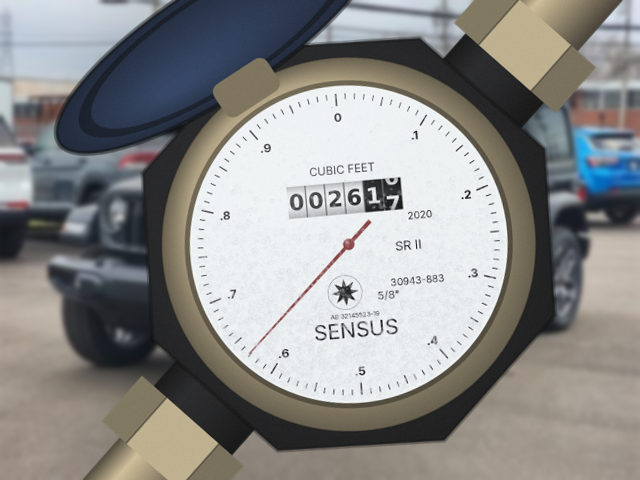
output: 2616.63 (ft³)
